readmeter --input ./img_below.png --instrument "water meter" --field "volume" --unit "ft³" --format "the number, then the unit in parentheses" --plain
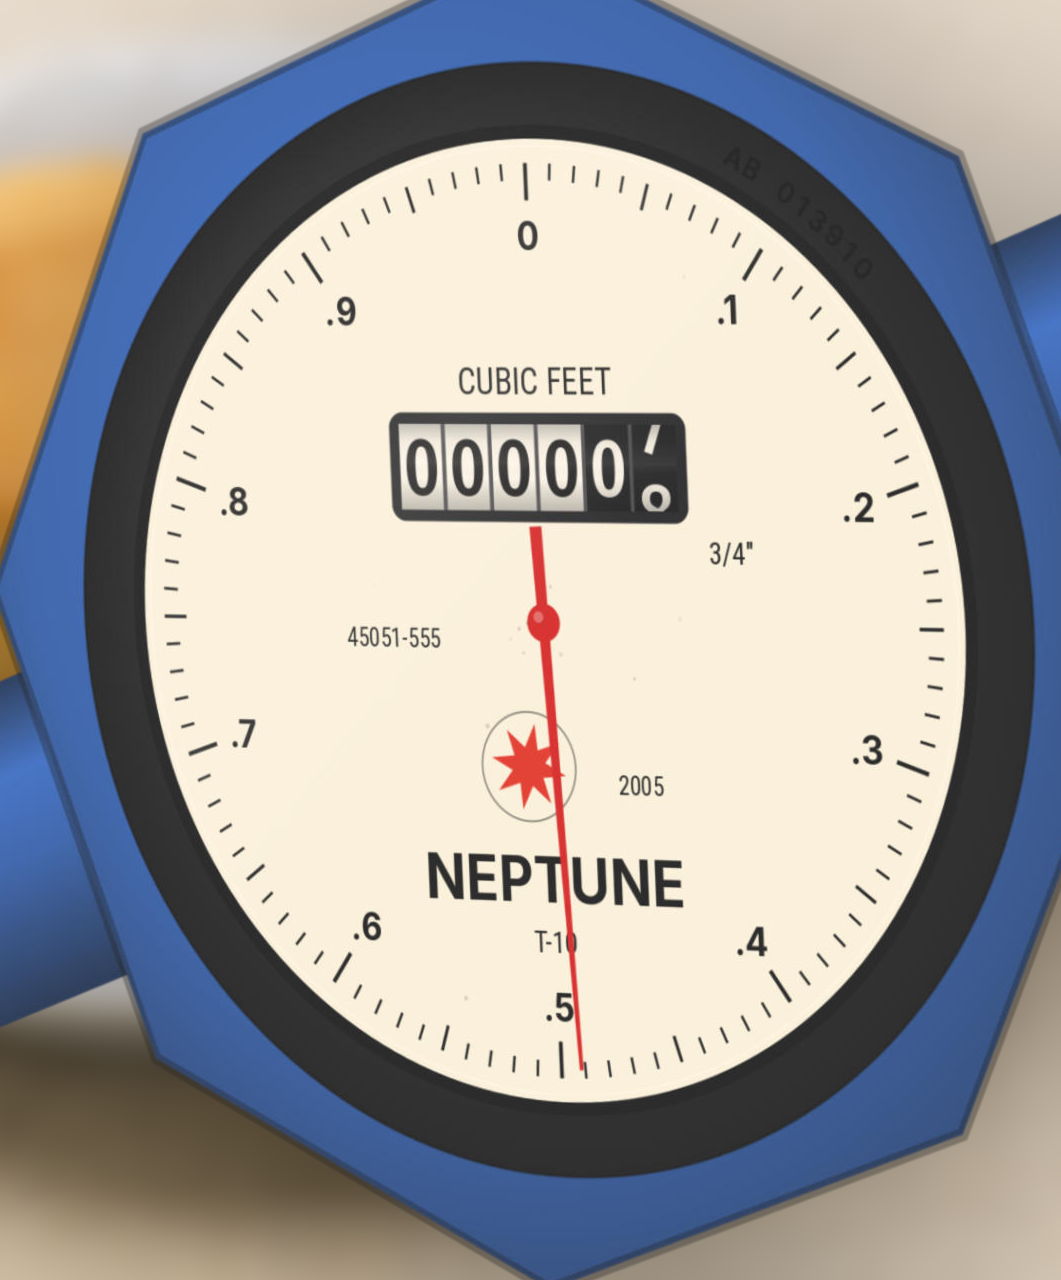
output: 7.49 (ft³)
